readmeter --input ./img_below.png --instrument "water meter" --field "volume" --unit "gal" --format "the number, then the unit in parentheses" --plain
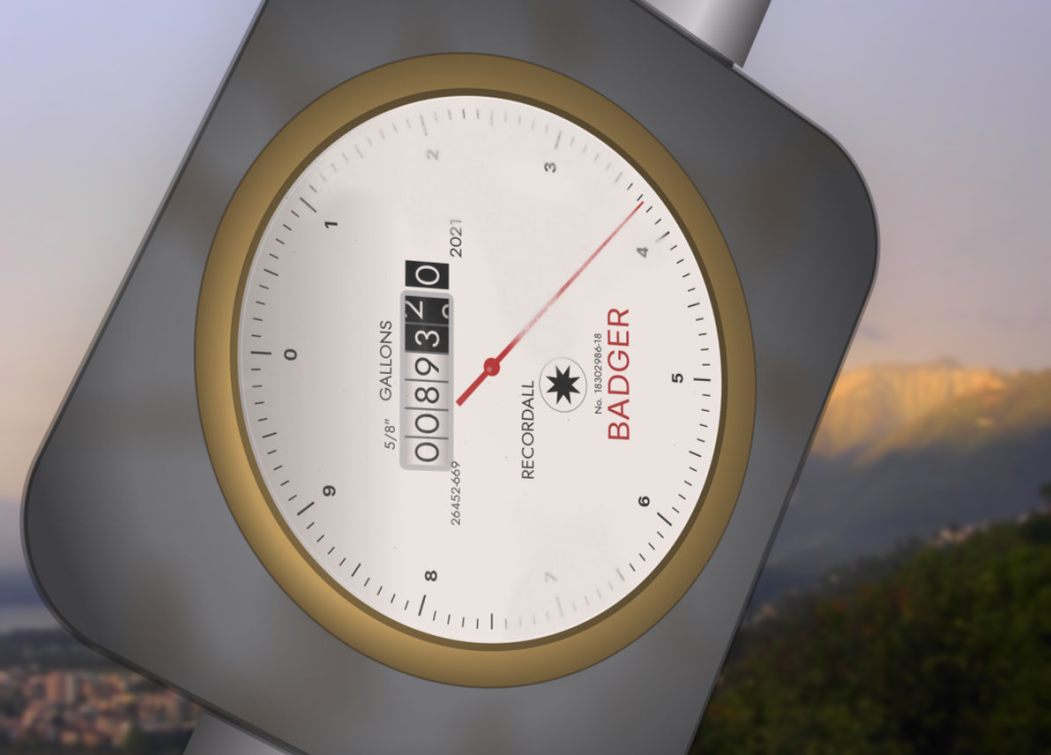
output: 89323.7 (gal)
